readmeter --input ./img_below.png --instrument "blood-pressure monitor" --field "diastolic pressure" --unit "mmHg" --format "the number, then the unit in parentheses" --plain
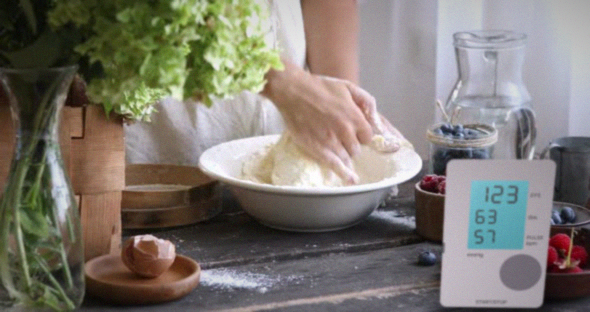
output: 63 (mmHg)
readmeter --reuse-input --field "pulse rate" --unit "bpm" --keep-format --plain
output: 57 (bpm)
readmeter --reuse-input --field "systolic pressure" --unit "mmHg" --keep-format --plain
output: 123 (mmHg)
